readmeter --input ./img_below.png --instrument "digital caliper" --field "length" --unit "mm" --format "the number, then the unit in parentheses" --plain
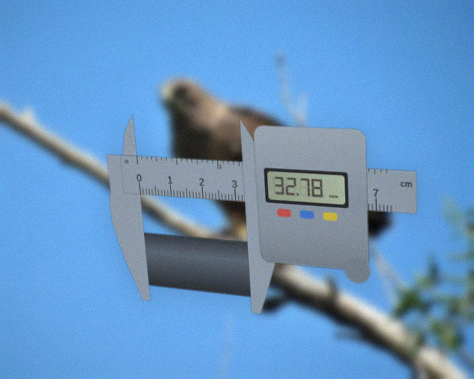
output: 32.78 (mm)
